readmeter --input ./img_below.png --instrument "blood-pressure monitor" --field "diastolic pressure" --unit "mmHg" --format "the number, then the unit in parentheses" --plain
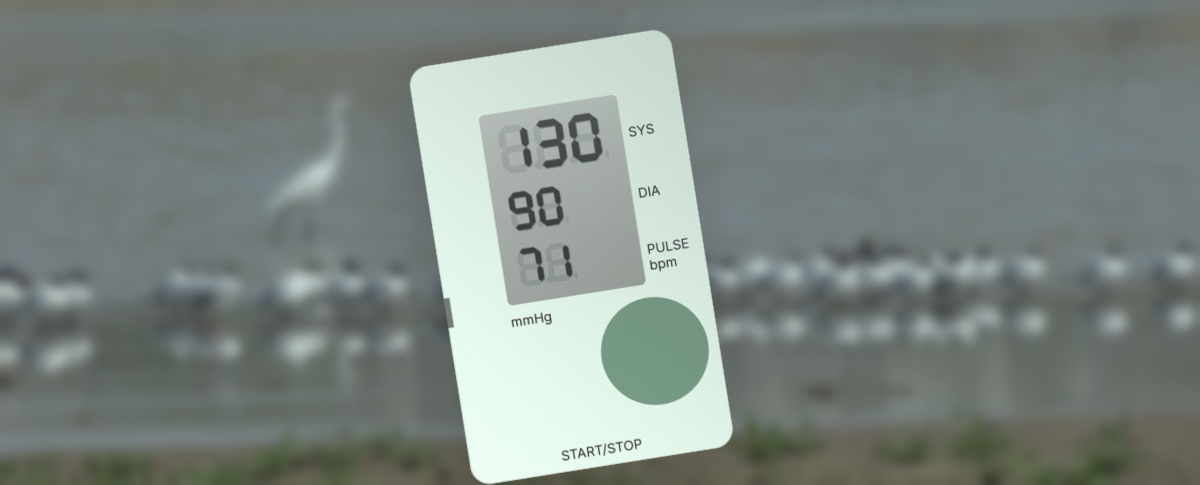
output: 90 (mmHg)
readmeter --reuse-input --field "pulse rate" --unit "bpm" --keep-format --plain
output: 71 (bpm)
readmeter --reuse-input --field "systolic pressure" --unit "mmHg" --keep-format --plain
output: 130 (mmHg)
